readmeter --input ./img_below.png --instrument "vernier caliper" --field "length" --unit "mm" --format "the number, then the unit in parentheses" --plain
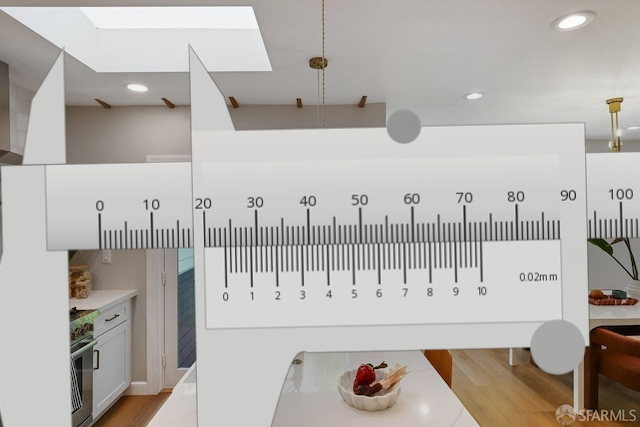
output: 24.0 (mm)
